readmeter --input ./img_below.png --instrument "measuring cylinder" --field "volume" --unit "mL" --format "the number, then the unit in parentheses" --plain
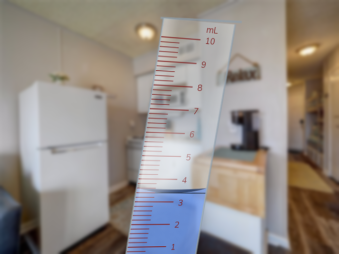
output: 3.4 (mL)
